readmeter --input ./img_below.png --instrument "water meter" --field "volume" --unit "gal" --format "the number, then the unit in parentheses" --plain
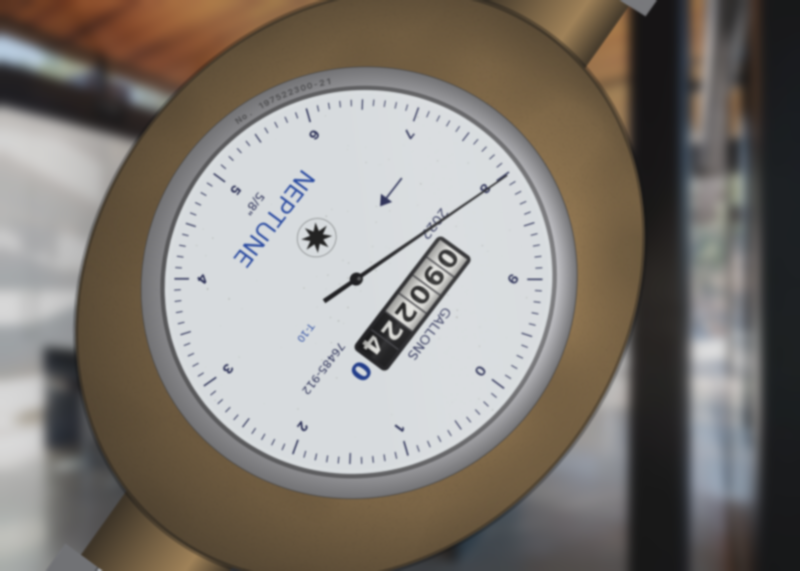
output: 902238.0 (gal)
